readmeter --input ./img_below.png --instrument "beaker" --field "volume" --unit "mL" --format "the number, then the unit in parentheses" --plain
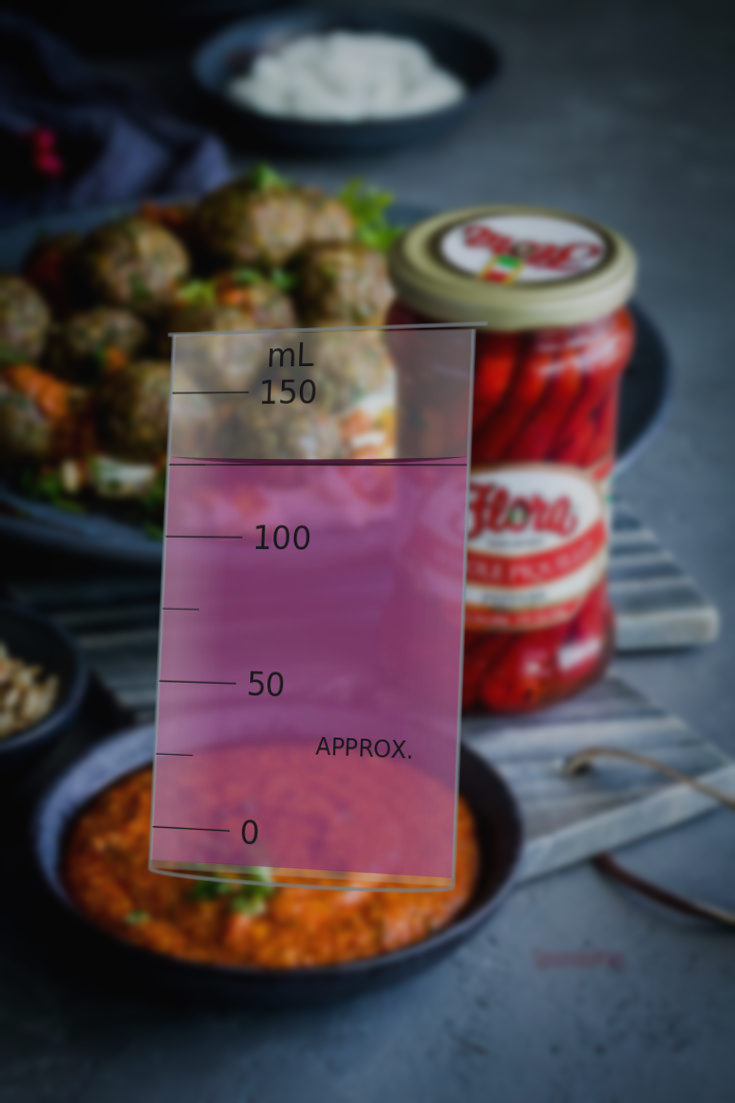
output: 125 (mL)
